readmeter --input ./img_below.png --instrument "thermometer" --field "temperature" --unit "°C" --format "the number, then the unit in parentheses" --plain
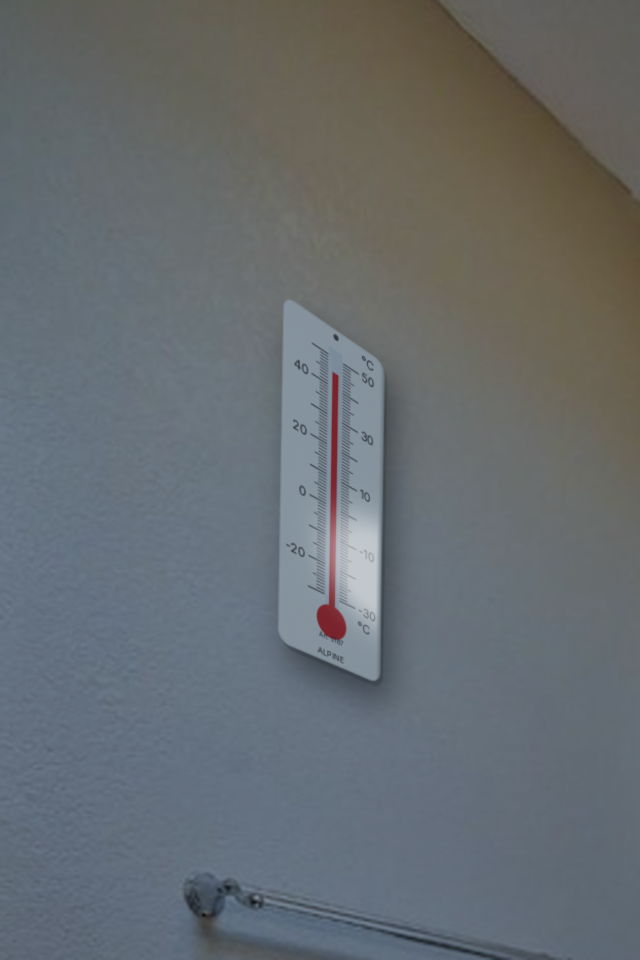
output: 45 (°C)
